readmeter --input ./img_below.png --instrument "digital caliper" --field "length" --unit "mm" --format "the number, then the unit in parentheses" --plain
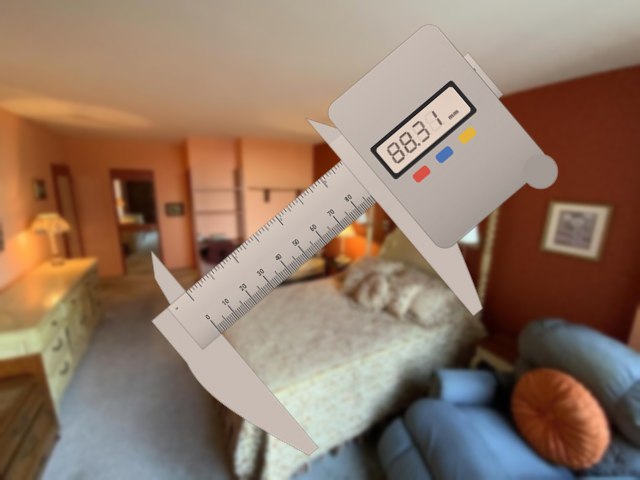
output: 88.31 (mm)
